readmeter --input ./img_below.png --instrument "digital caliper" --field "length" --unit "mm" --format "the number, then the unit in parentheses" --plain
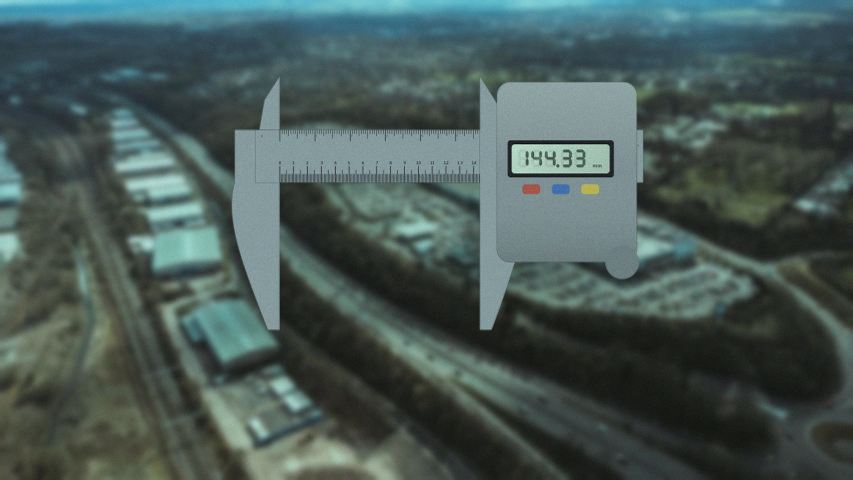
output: 144.33 (mm)
